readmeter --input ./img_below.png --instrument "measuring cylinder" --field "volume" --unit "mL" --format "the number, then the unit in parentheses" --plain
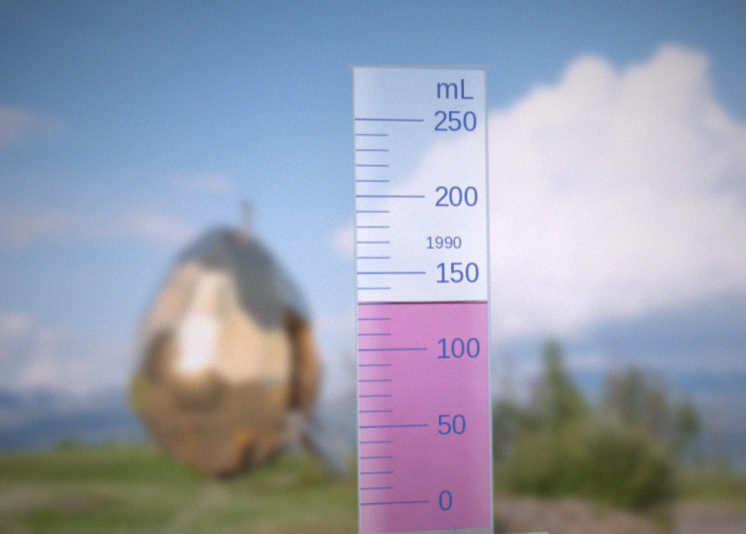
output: 130 (mL)
